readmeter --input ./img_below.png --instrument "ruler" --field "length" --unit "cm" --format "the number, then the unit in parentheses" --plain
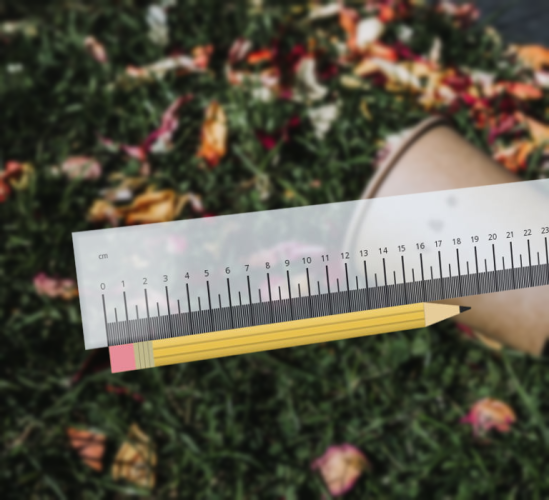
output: 18.5 (cm)
